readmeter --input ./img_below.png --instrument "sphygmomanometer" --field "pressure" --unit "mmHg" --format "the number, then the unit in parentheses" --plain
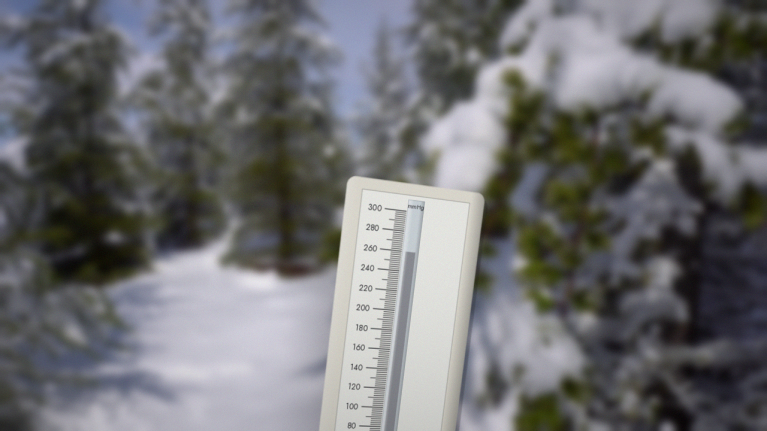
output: 260 (mmHg)
